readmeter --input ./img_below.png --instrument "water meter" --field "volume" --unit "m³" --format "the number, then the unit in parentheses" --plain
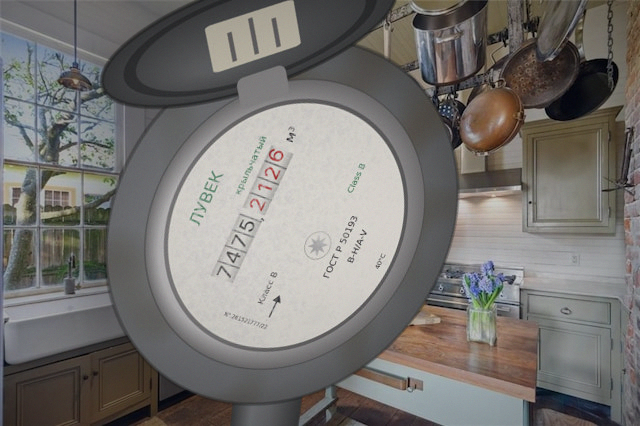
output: 7475.2126 (m³)
